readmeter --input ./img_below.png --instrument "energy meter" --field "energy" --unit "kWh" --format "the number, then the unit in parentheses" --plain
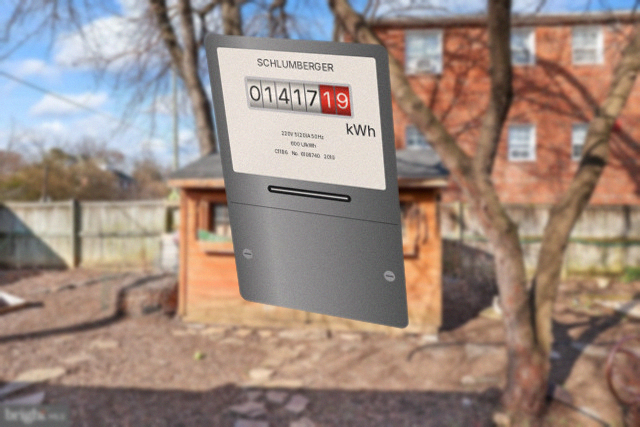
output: 1417.19 (kWh)
